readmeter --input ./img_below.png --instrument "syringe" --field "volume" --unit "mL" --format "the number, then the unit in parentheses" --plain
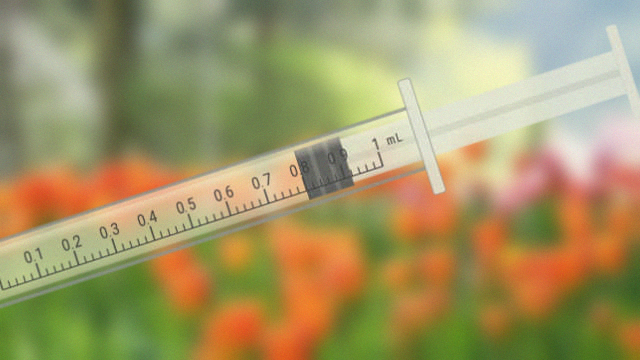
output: 0.8 (mL)
